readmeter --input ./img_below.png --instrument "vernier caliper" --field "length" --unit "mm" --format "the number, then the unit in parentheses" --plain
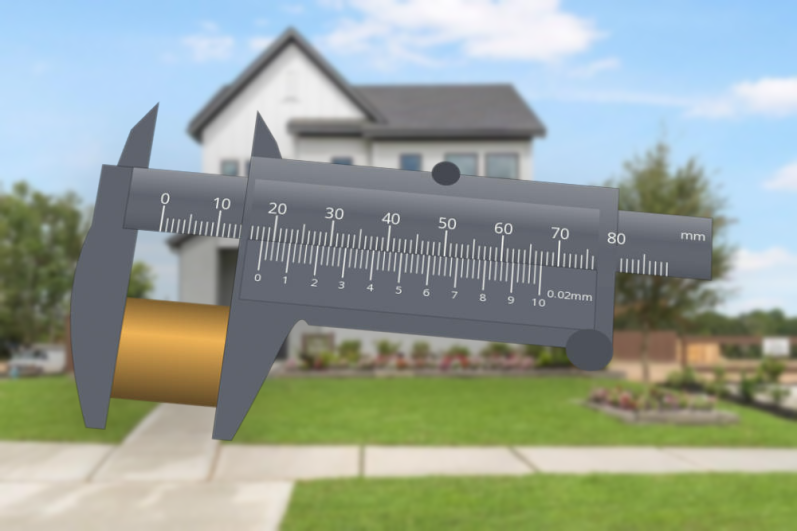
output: 18.0 (mm)
